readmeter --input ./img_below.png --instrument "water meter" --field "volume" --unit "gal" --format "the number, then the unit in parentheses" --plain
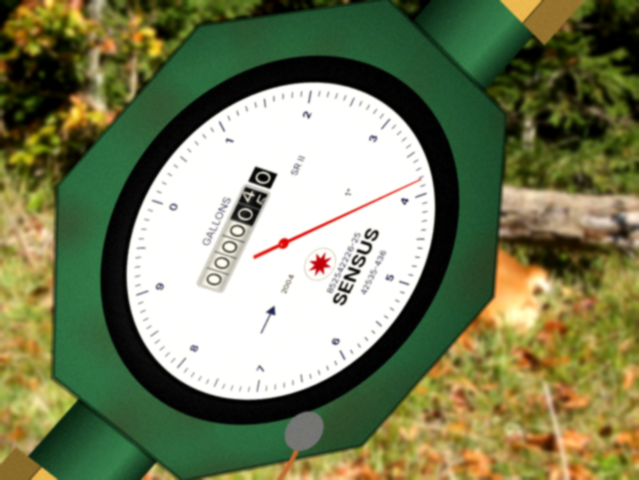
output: 43.8 (gal)
